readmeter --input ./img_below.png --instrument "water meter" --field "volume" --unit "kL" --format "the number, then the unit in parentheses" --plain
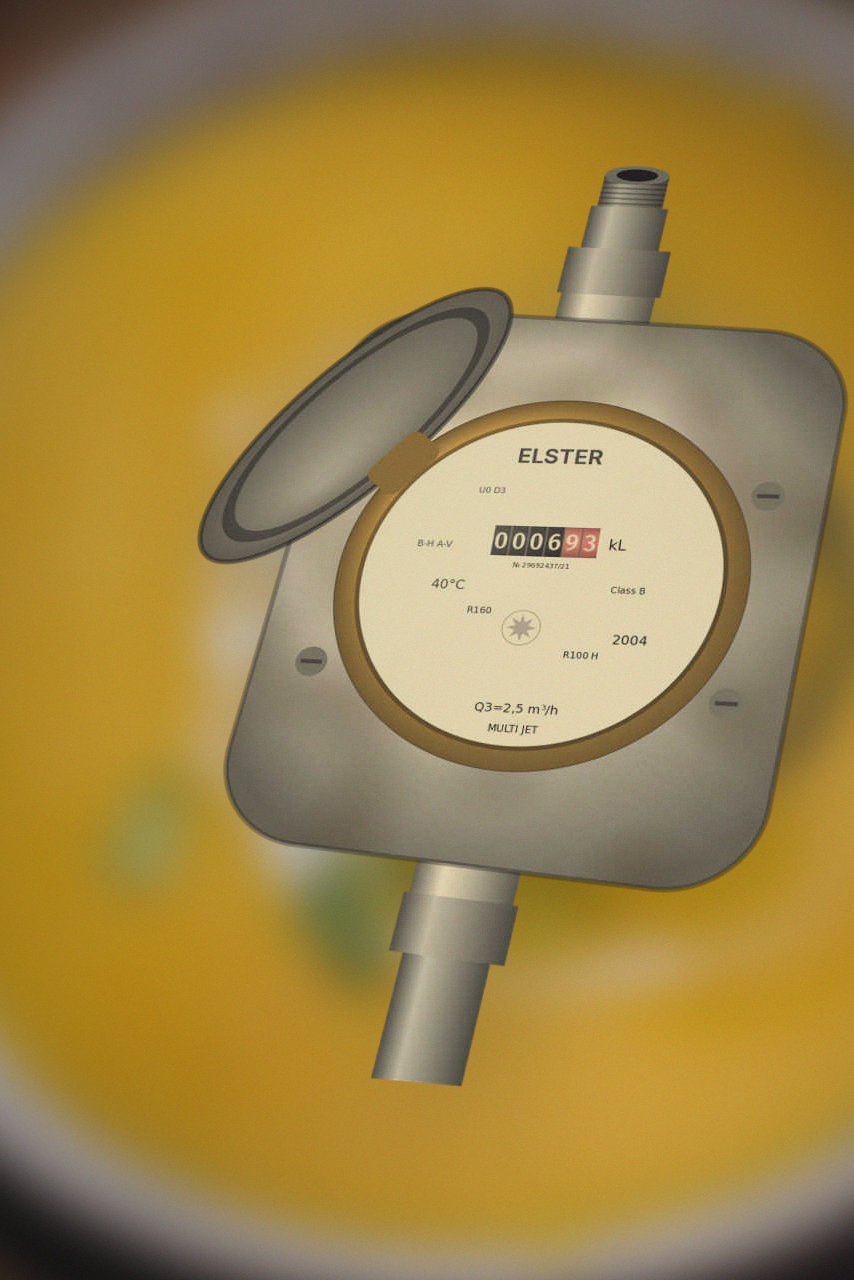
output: 6.93 (kL)
